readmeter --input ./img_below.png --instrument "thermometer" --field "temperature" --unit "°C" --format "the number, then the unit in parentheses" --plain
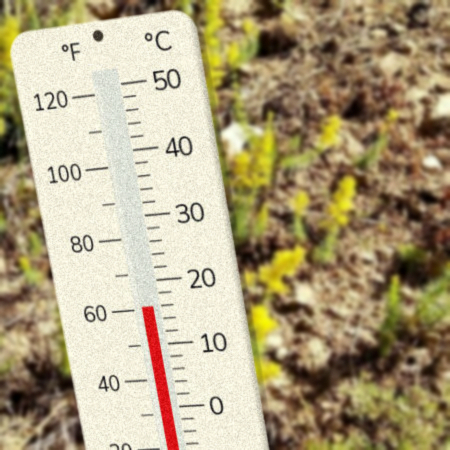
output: 16 (°C)
